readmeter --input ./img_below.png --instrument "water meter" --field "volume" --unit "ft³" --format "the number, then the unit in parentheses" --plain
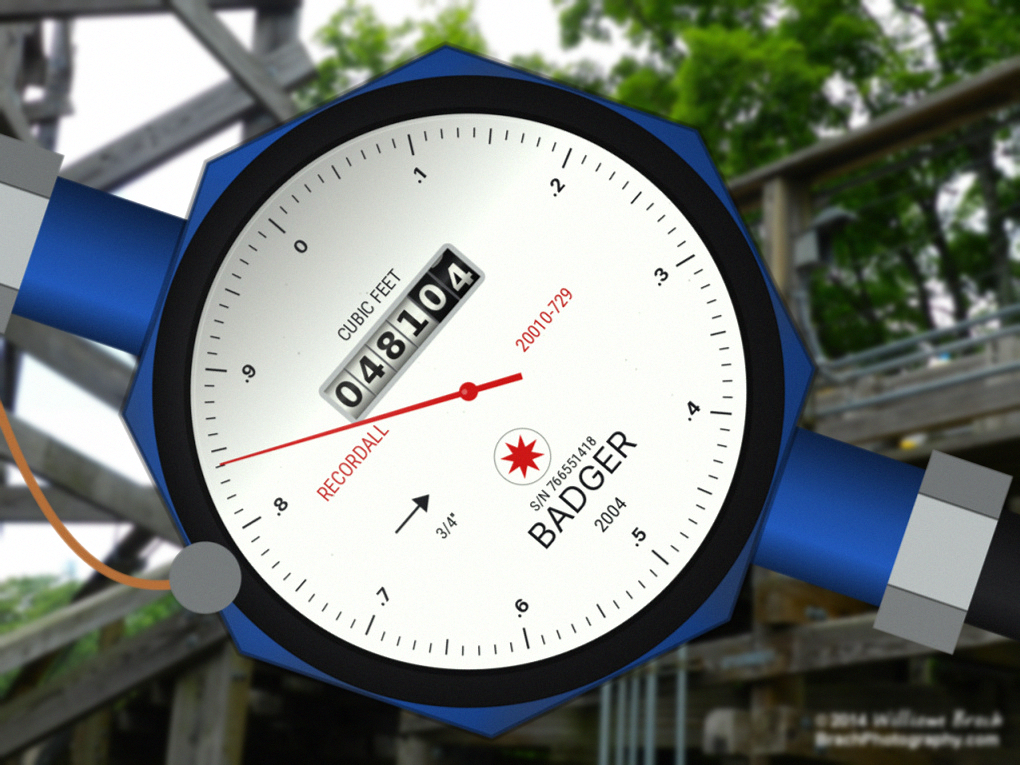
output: 48103.84 (ft³)
